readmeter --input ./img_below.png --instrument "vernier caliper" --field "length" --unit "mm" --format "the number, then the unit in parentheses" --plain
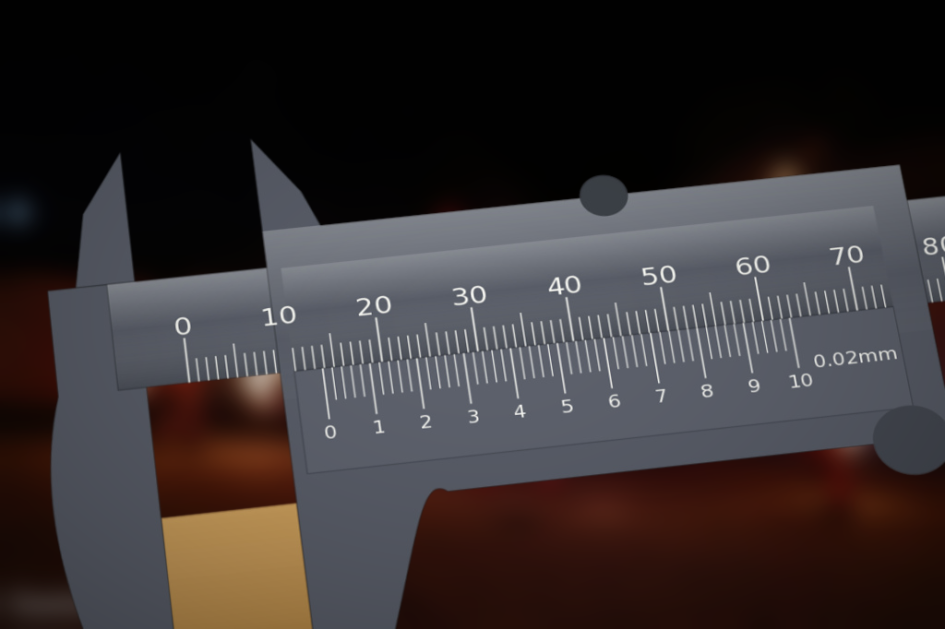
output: 13.8 (mm)
